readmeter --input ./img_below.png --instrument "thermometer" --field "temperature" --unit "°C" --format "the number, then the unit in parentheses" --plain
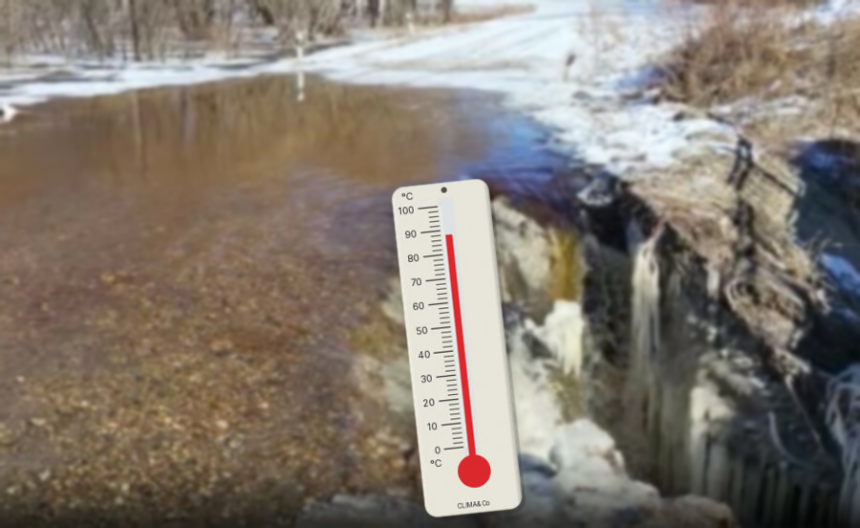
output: 88 (°C)
